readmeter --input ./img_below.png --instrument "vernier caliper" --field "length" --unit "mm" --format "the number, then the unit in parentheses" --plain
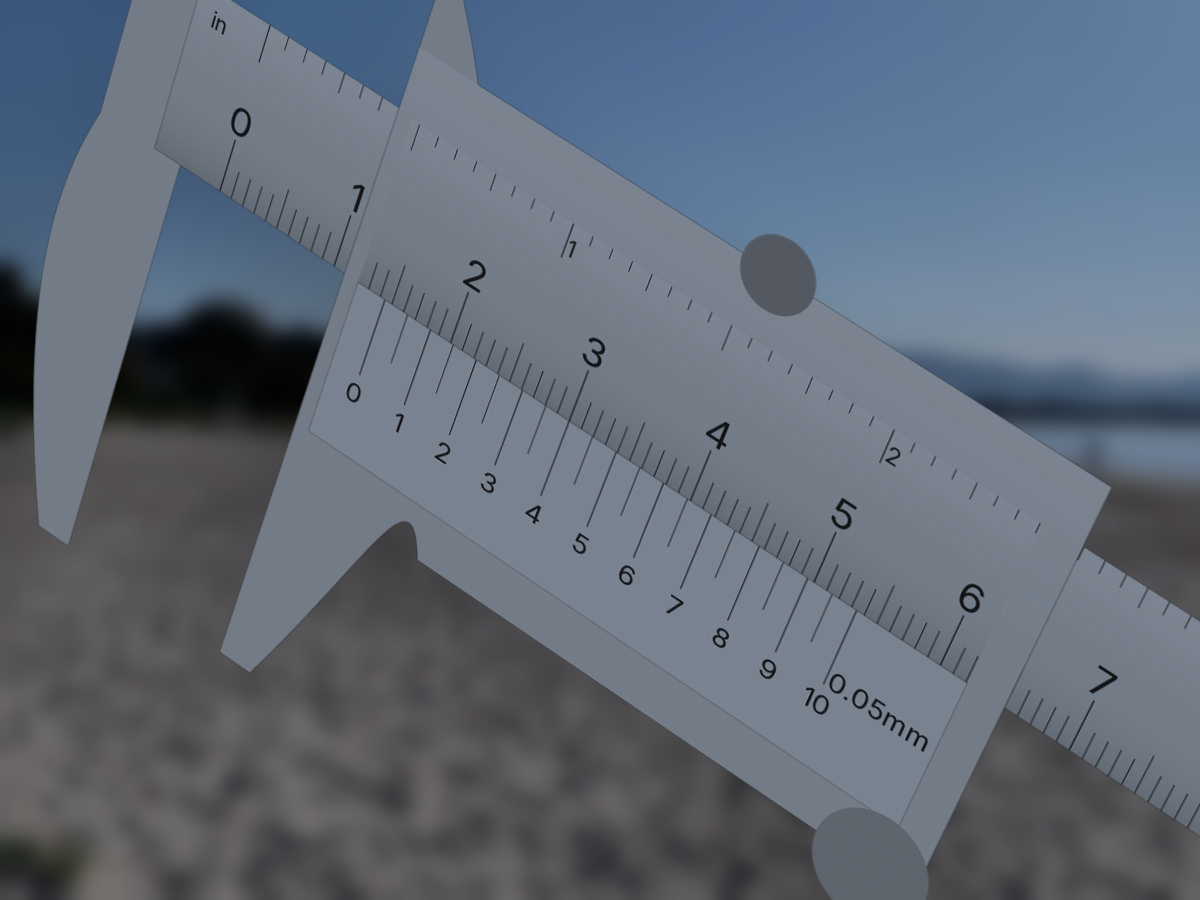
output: 14.4 (mm)
